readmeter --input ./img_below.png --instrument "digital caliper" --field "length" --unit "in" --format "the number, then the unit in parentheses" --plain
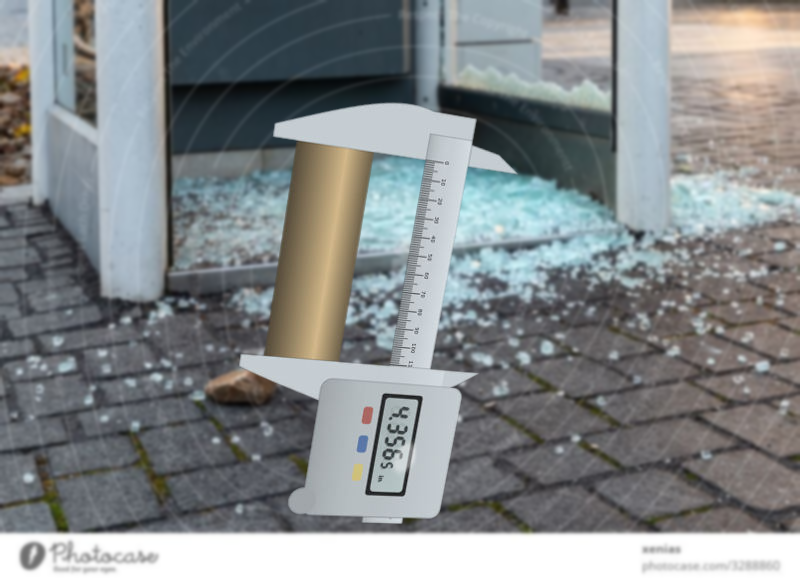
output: 4.3565 (in)
